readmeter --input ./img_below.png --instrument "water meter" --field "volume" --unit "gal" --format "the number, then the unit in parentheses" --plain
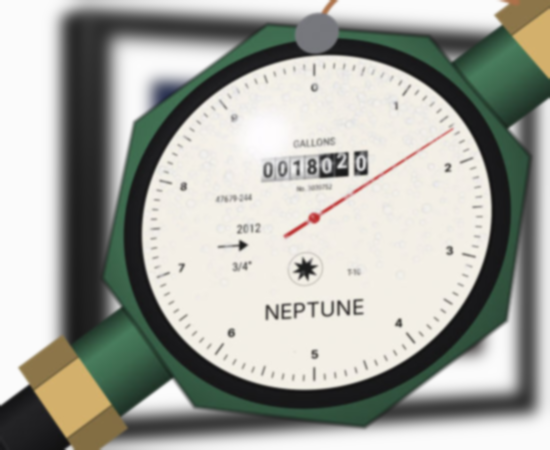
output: 18021.6 (gal)
